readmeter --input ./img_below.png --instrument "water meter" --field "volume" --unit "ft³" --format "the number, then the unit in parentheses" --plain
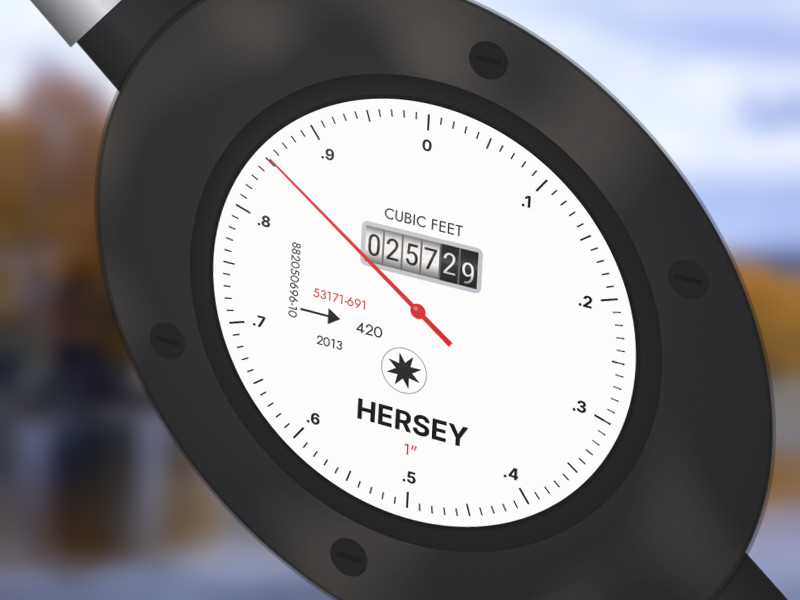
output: 25728.85 (ft³)
